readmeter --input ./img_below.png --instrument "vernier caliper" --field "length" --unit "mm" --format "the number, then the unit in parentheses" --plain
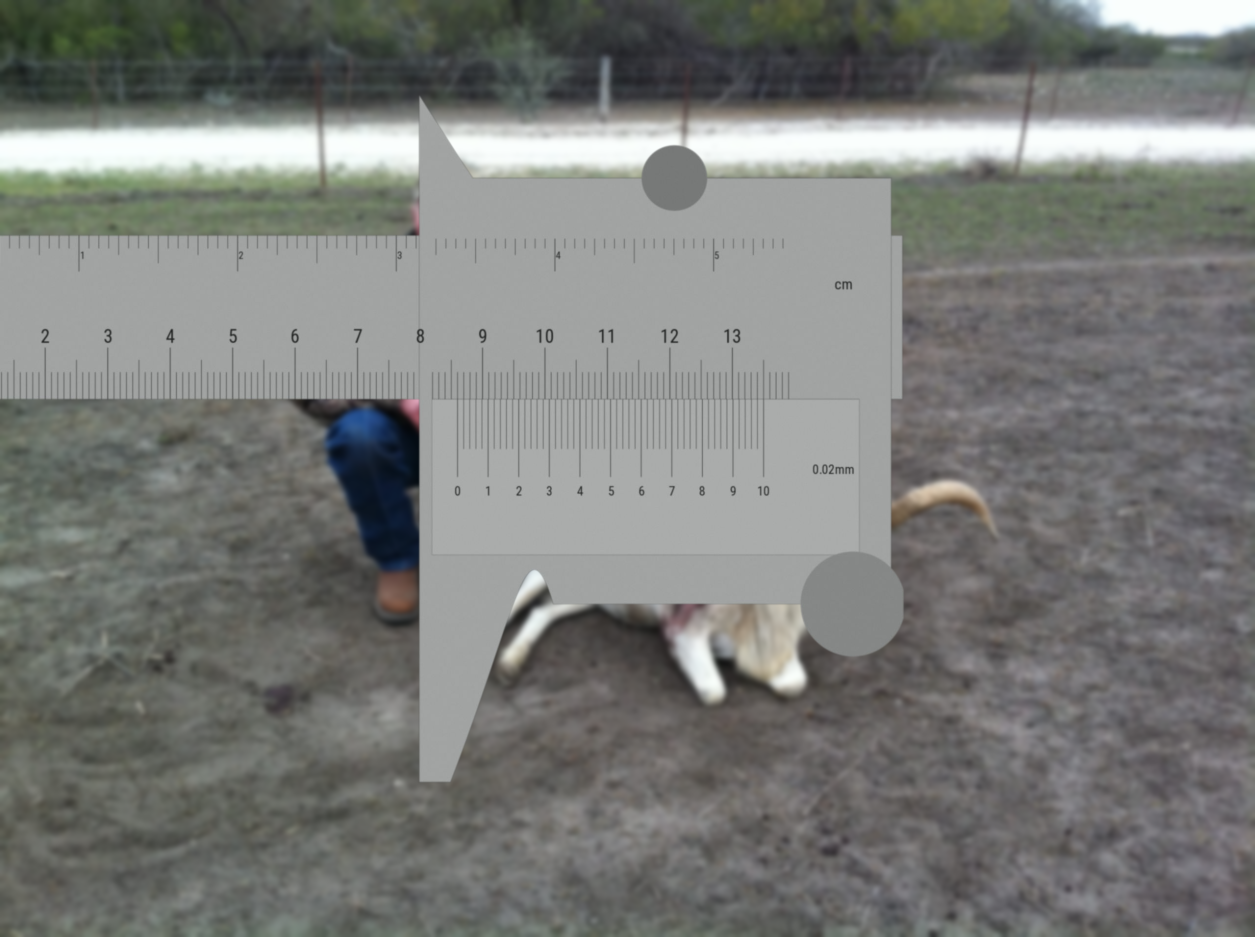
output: 86.0 (mm)
